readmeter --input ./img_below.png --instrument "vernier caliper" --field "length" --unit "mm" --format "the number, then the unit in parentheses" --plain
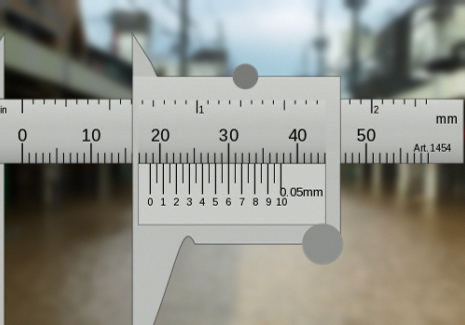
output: 18.6 (mm)
